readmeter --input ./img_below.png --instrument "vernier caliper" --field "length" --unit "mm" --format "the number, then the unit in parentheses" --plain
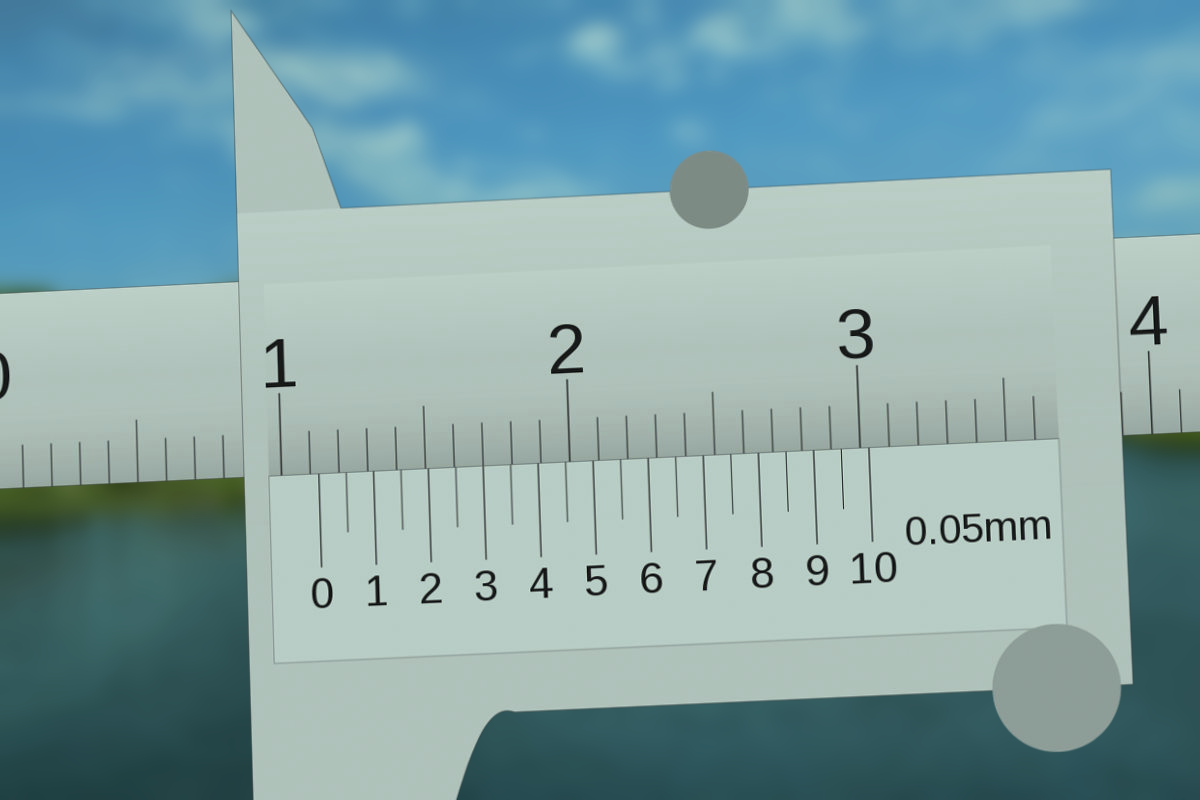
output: 11.30 (mm)
